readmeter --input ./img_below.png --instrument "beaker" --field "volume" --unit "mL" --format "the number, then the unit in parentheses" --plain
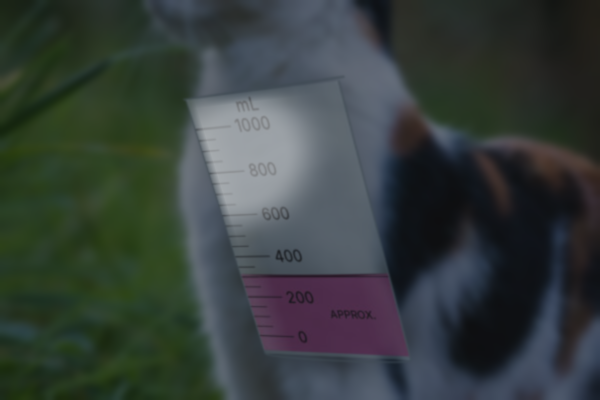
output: 300 (mL)
